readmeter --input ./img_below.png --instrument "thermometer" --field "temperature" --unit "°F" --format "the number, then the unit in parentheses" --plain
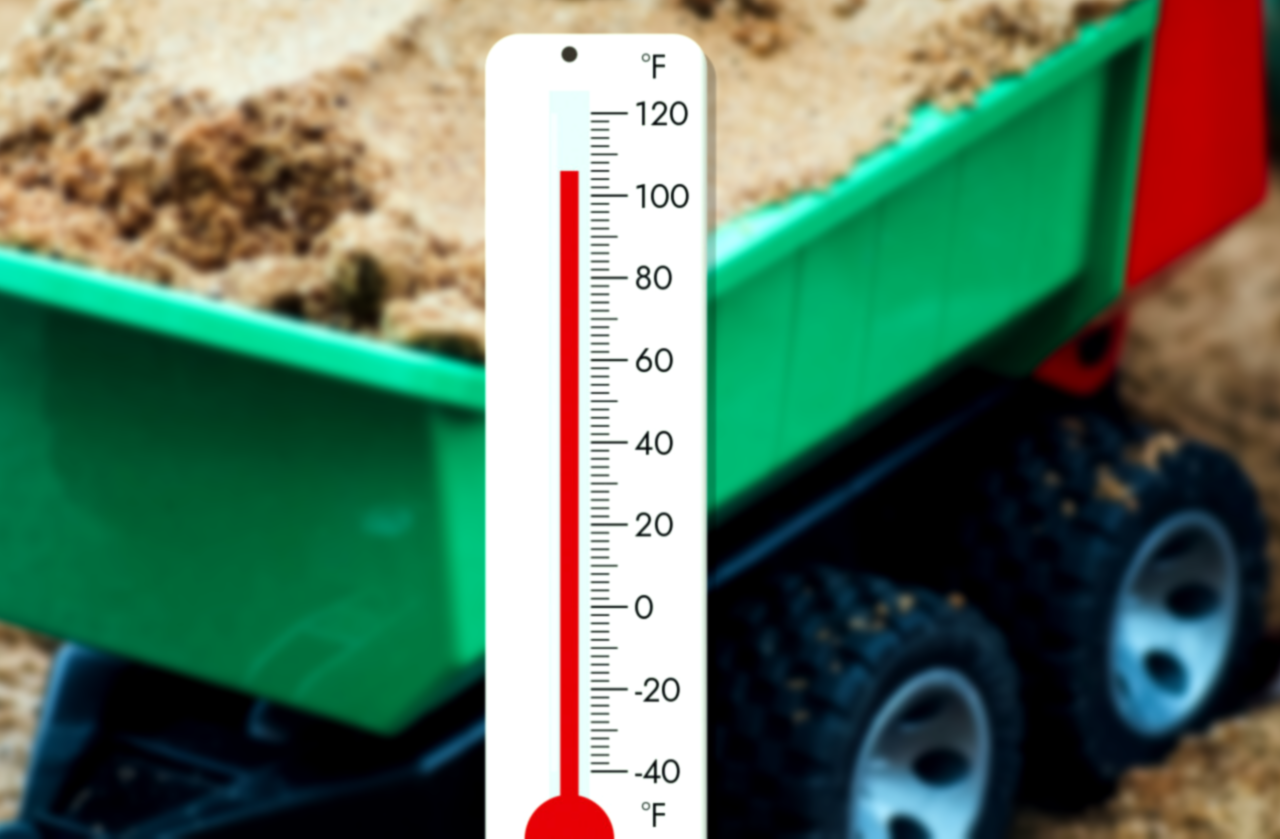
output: 106 (°F)
